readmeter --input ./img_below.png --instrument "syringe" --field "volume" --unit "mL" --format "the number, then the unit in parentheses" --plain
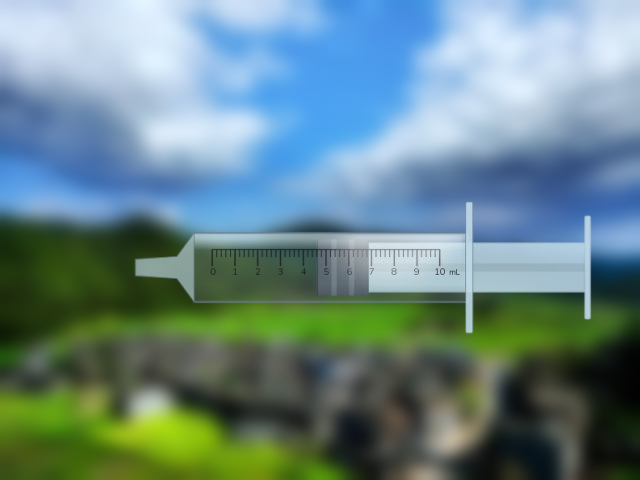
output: 4.6 (mL)
